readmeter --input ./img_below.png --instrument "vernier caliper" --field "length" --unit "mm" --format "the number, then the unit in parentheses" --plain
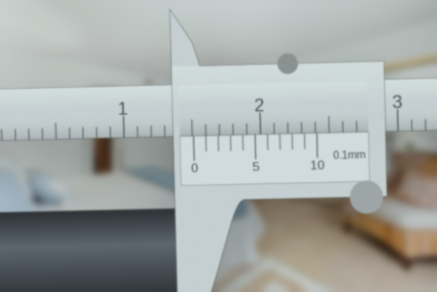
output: 15.1 (mm)
